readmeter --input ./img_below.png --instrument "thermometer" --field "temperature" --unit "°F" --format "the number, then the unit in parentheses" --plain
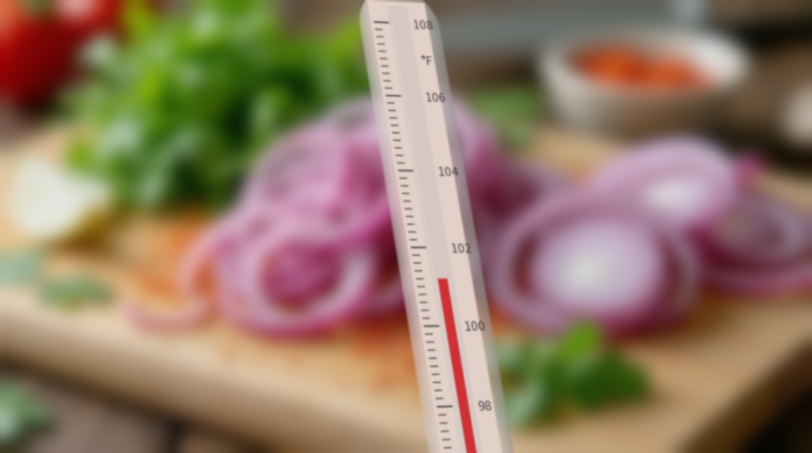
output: 101.2 (°F)
